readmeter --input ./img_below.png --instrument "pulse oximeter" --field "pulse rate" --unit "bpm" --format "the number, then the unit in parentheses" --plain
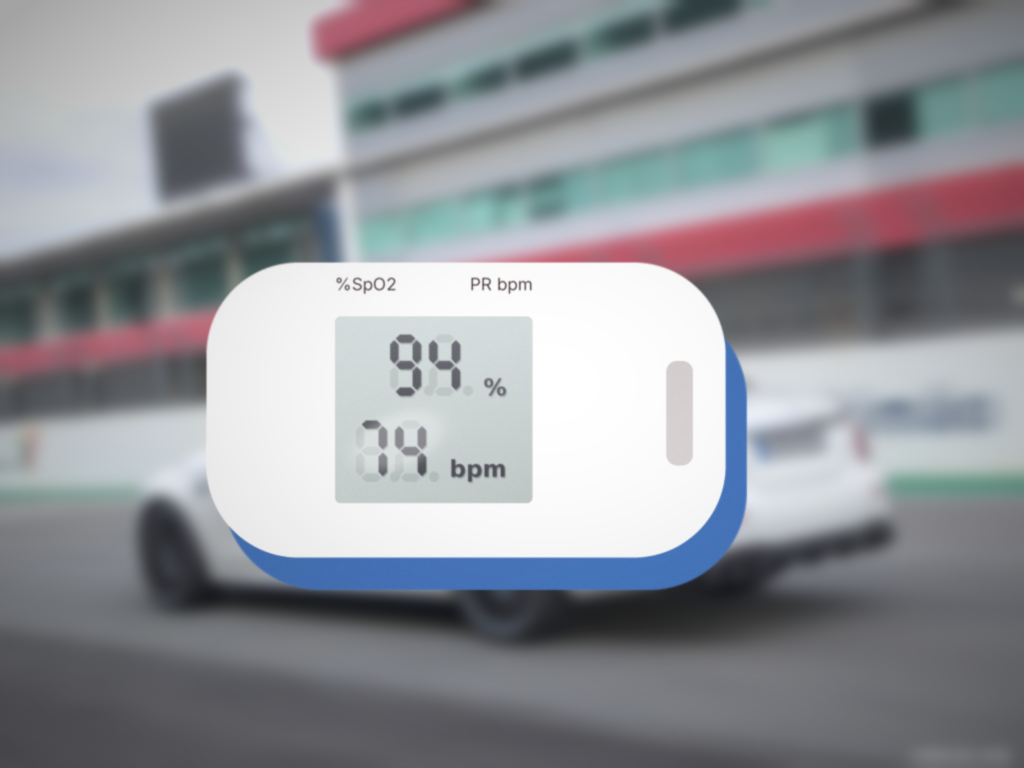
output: 74 (bpm)
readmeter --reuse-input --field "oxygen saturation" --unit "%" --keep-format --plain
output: 94 (%)
